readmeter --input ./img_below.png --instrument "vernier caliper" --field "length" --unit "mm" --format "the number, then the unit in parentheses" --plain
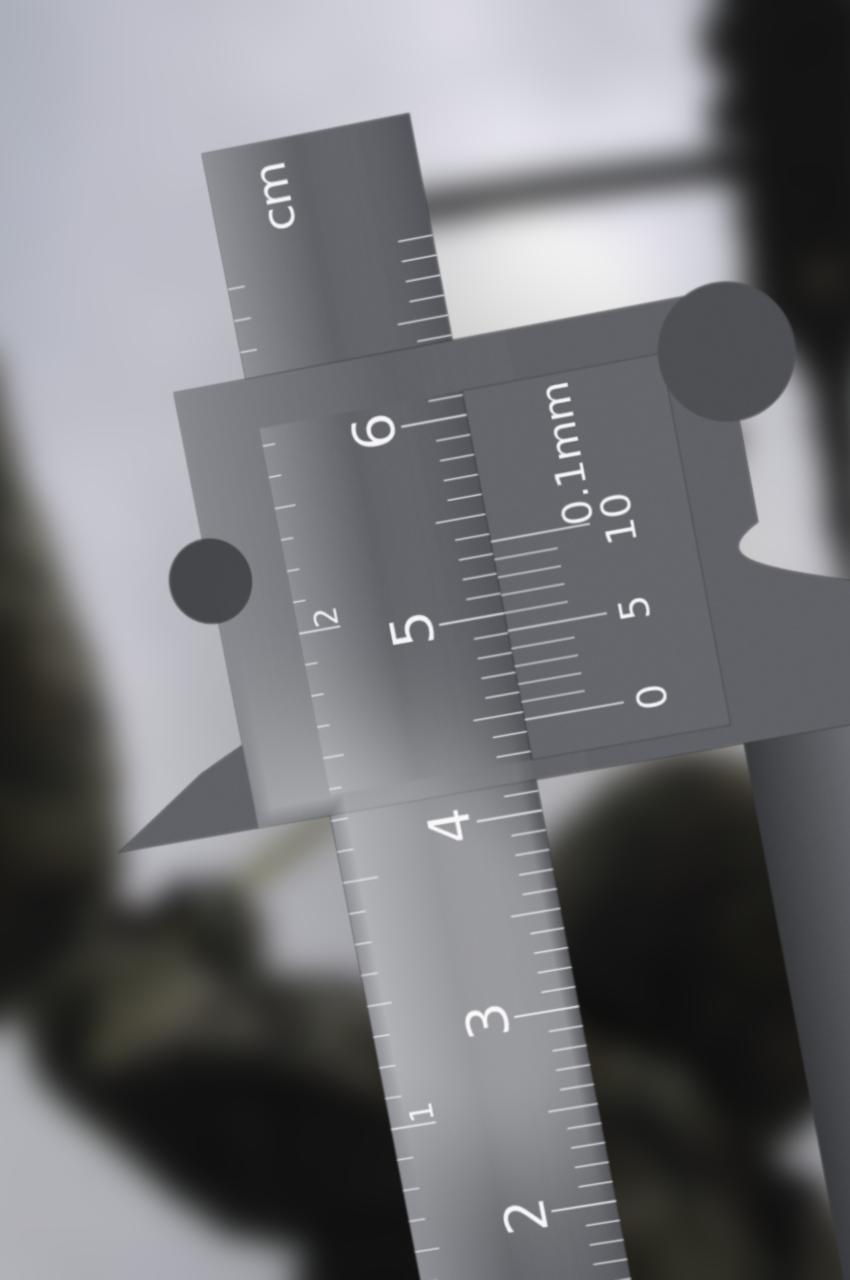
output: 44.6 (mm)
